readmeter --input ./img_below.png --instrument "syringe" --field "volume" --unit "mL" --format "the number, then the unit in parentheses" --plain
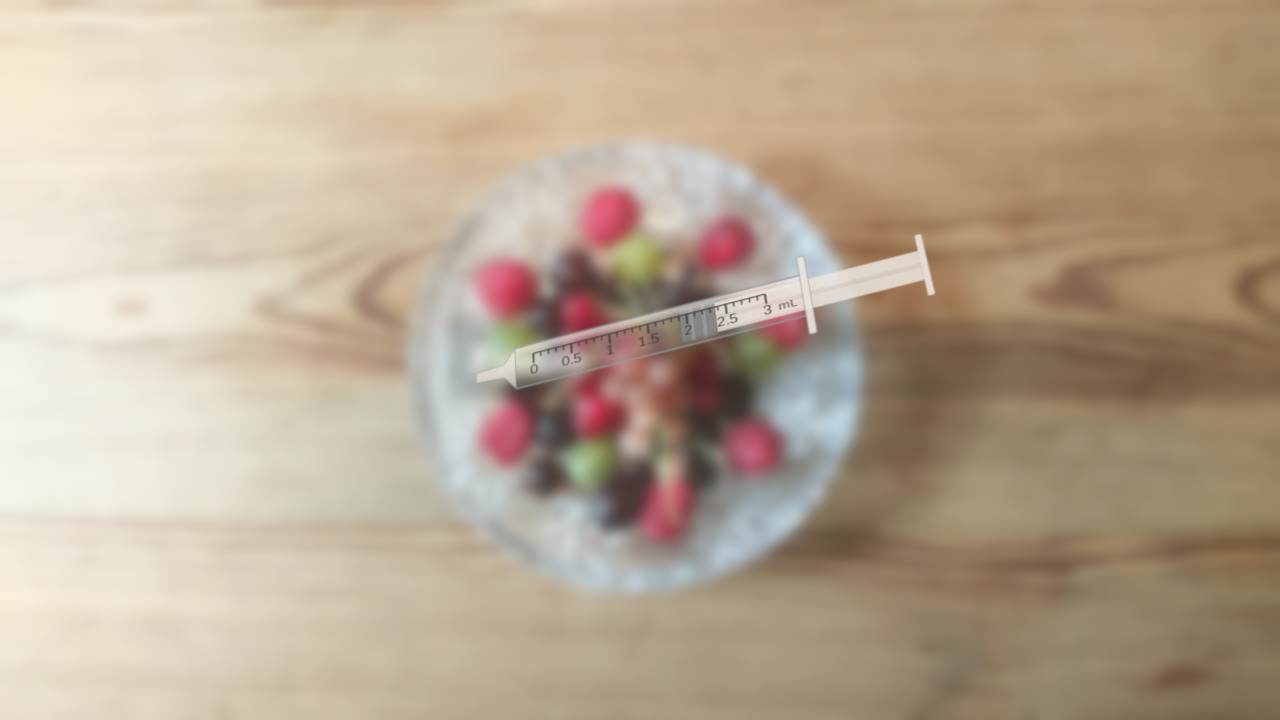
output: 1.9 (mL)
